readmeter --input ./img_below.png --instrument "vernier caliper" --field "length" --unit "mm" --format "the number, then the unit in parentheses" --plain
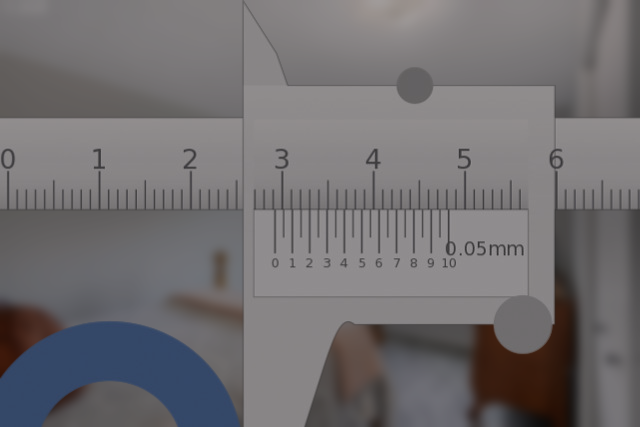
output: 29.2 (mm)
